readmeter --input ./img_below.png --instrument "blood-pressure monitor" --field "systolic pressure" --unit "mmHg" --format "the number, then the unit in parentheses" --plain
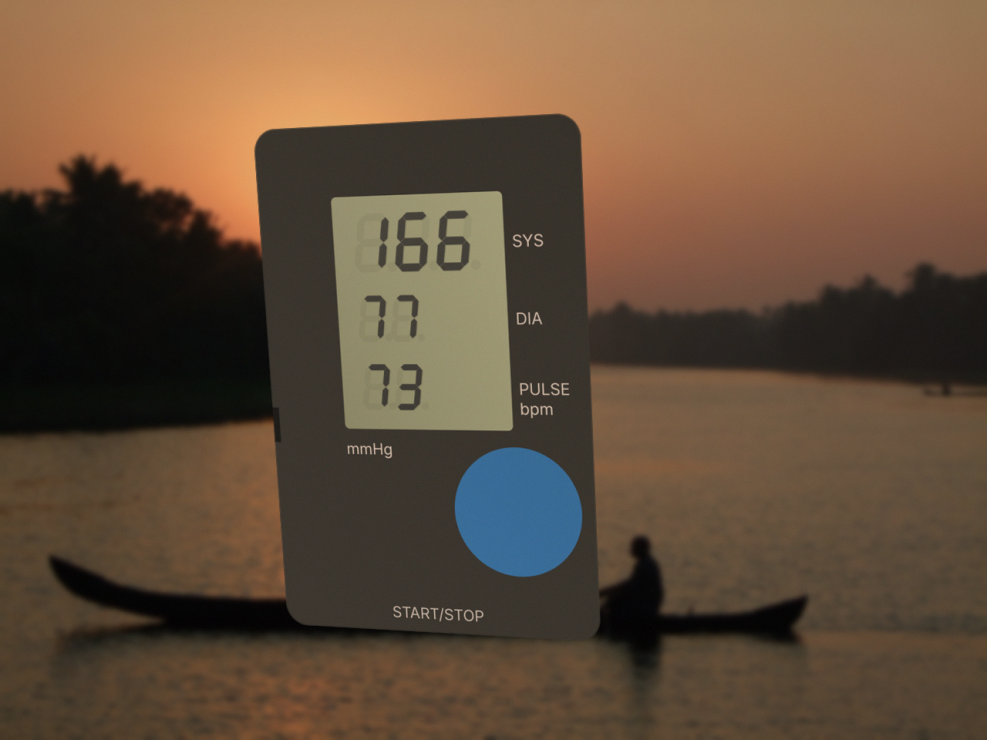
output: 166 (mmHg)
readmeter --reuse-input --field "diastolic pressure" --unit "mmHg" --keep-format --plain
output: 77 (mmHg)
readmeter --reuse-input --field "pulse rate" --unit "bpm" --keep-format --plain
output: 73 (bpm)
